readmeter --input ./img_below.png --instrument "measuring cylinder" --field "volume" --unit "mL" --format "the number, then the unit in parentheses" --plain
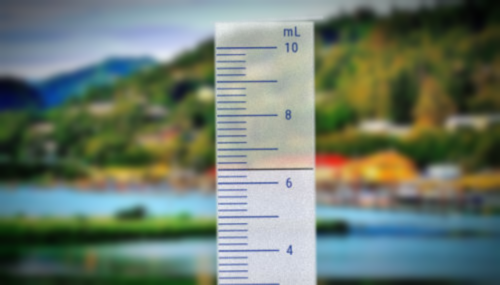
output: 6.4 (mL)
